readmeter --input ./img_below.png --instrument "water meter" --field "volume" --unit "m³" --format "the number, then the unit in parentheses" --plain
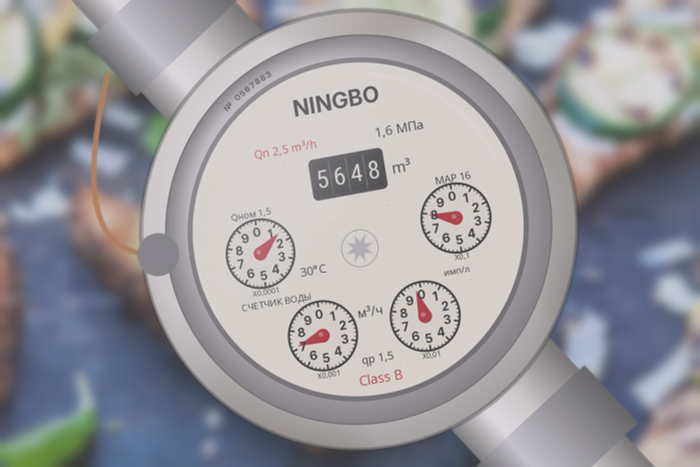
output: 5648.7971 (m³)
